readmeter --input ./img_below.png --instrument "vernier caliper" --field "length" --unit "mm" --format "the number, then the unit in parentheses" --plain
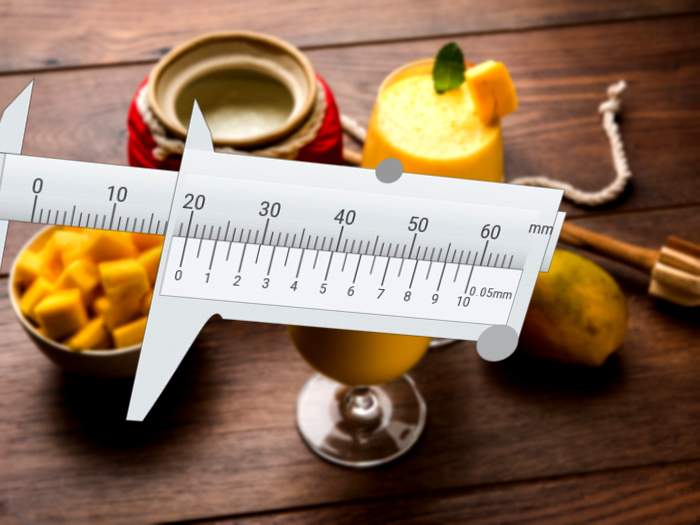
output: 20.0 (mm)
